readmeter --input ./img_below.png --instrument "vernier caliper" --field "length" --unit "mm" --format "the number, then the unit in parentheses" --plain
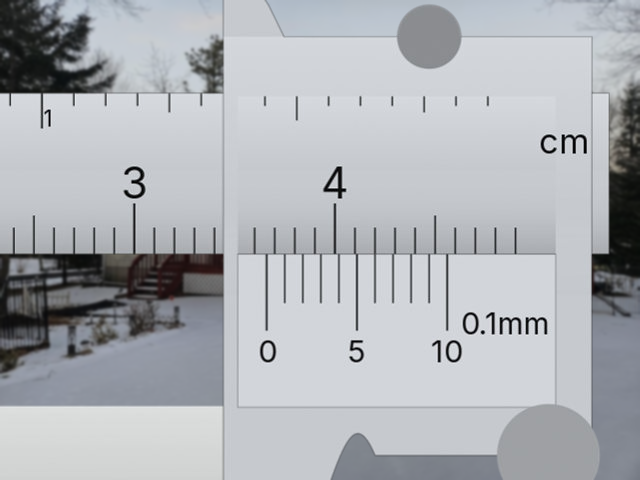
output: 36.6 (mm)
